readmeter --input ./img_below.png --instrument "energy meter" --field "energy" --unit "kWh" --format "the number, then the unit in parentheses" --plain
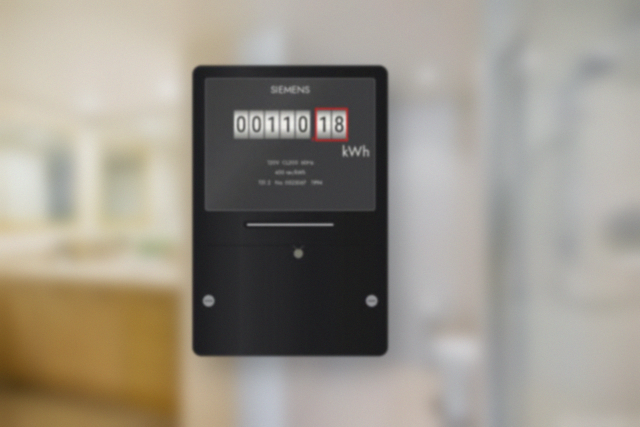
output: 110.18 (kWh)
